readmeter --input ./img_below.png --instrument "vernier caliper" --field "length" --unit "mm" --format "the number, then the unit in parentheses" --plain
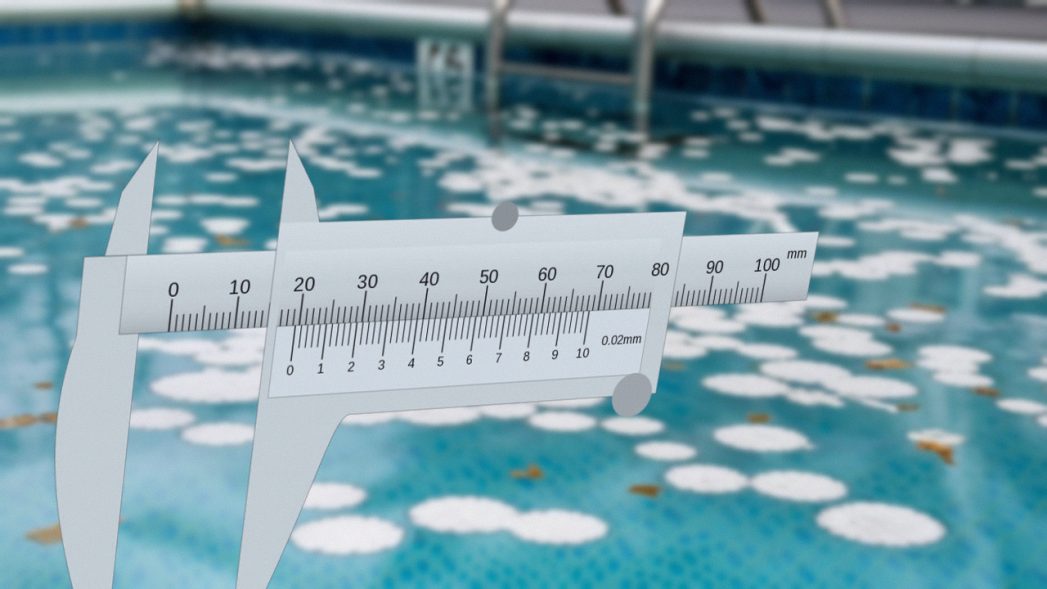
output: 19.4 (mm)
